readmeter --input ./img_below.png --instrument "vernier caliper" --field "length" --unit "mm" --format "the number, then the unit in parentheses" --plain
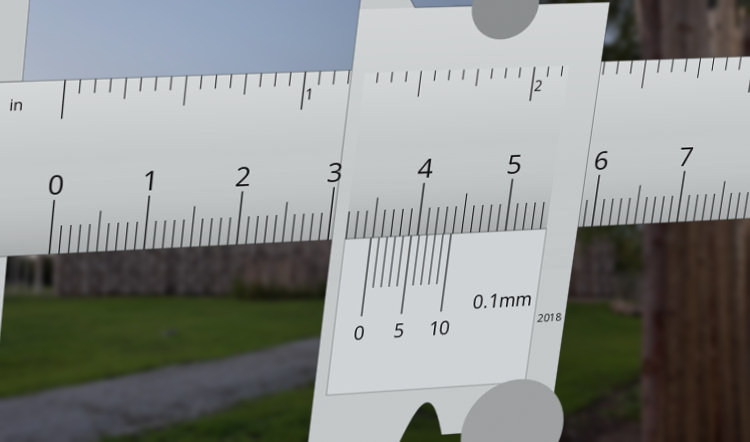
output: 34.8 (mm)
